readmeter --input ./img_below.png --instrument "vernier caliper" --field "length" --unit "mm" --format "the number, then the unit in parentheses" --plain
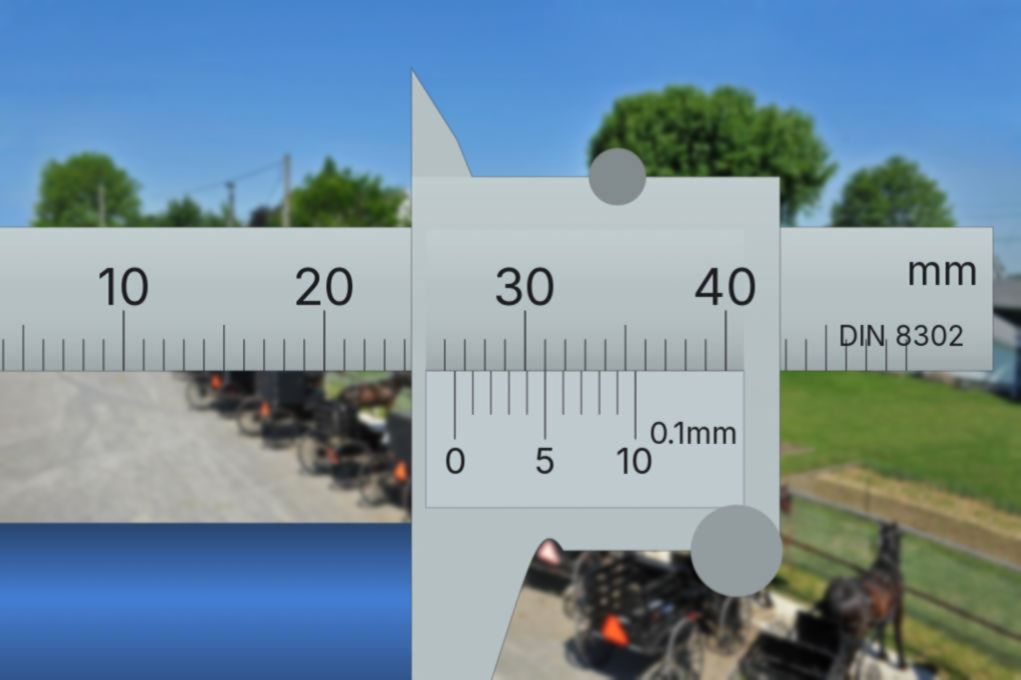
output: 26.5 (mm)
